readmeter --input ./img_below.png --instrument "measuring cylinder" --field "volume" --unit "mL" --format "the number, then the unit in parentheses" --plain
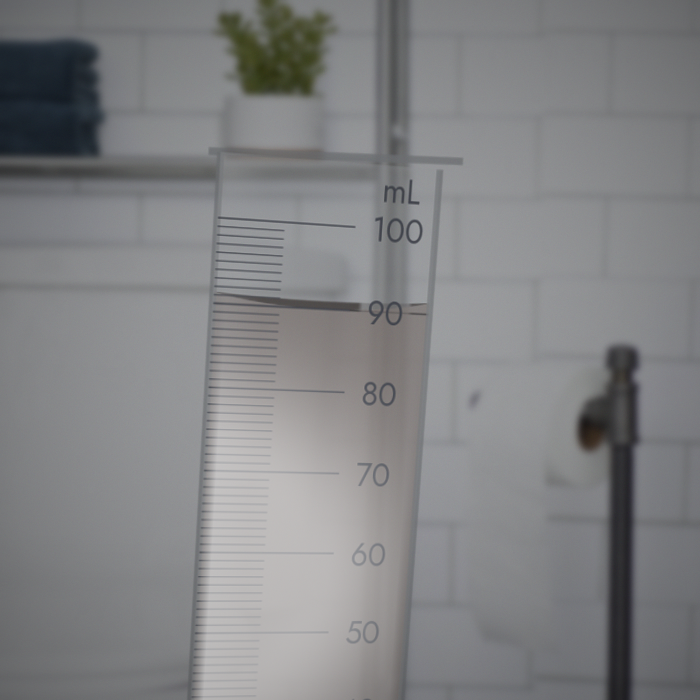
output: 90 (mL)
